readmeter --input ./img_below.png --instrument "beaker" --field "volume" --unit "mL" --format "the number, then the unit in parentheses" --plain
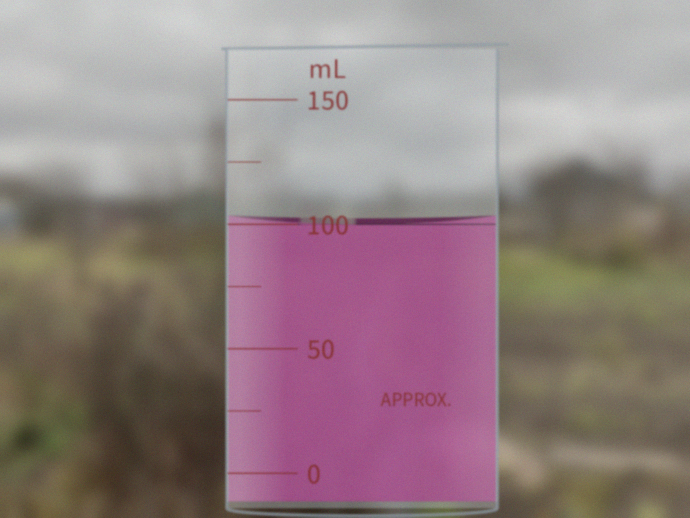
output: 100 (mL)
